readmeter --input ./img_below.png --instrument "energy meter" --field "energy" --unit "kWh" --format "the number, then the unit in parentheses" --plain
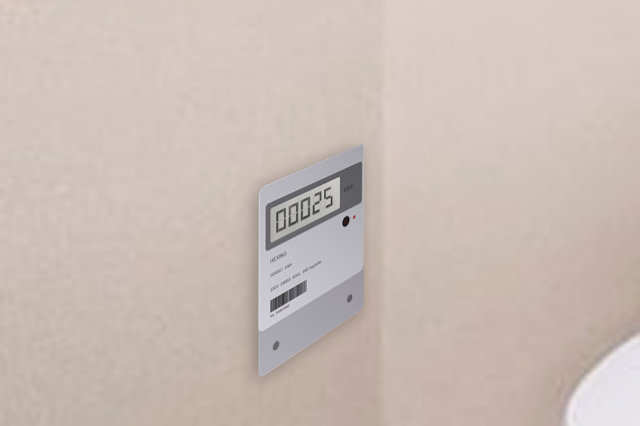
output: 25 (kWh)
